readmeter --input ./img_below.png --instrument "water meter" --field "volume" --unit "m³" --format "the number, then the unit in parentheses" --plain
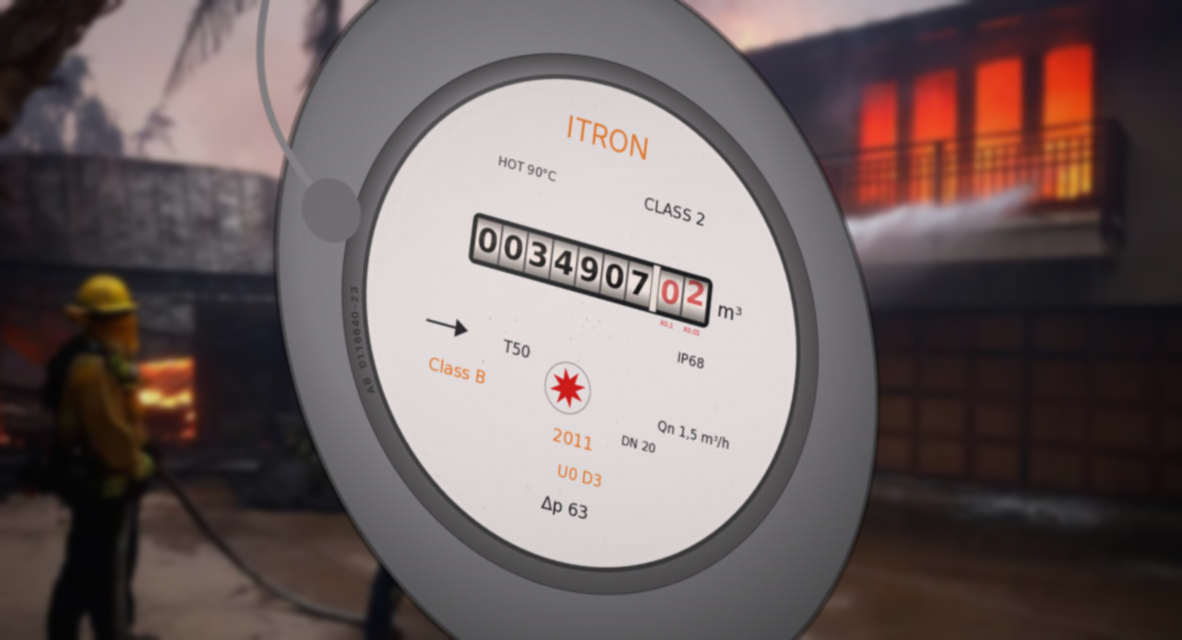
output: 34907.02 (m³)
